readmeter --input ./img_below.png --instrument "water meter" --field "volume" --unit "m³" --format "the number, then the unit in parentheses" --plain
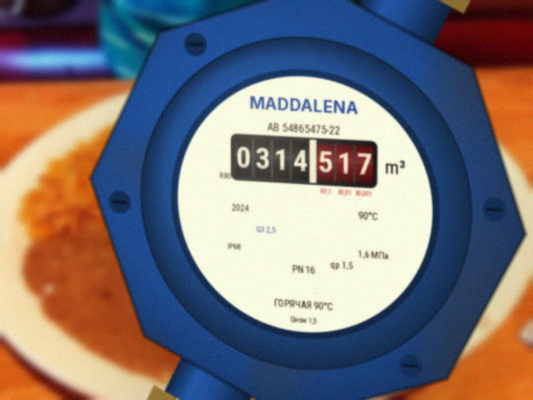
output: 314.517 (m³)
